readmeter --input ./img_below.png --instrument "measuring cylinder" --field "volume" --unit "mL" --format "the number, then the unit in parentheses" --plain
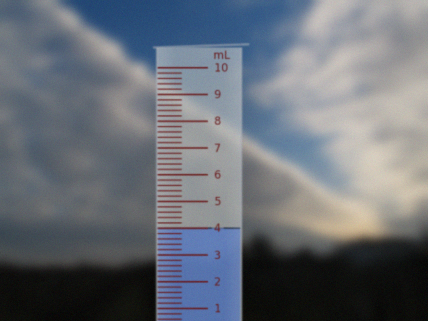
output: 4 (mL)
